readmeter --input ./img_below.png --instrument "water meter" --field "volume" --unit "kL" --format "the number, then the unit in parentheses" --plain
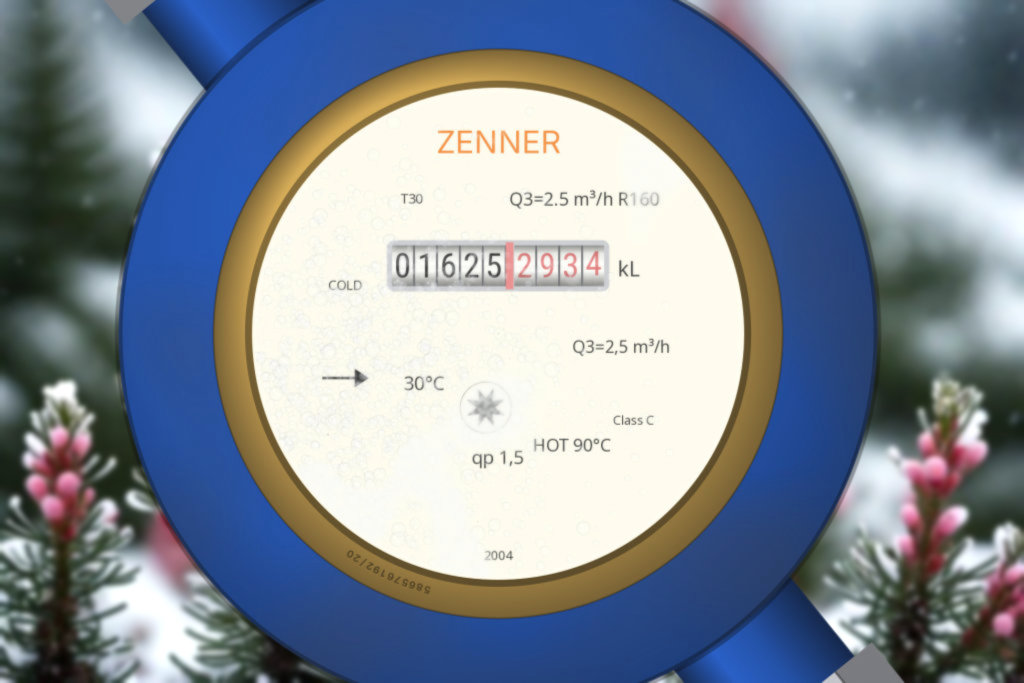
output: 1625.2934 (kL)
